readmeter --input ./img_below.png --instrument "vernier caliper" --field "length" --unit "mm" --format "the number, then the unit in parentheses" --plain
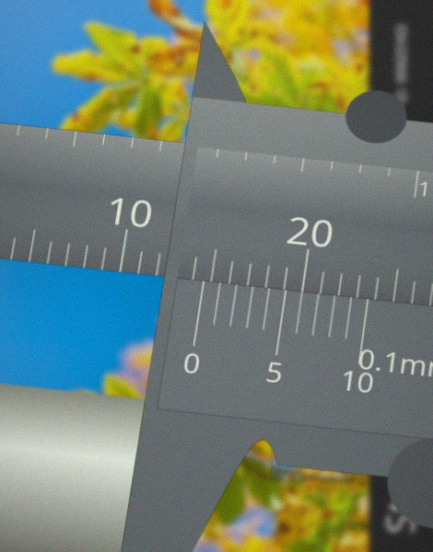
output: 14.6 (mm)
